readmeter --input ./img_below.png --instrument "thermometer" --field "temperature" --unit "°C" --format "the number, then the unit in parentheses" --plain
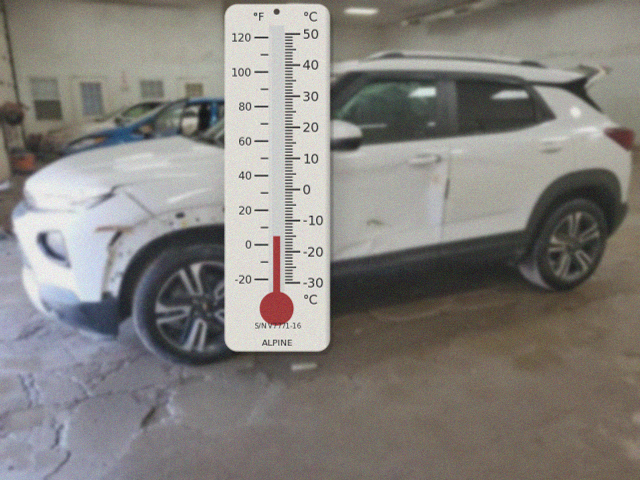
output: -15 (°C)
